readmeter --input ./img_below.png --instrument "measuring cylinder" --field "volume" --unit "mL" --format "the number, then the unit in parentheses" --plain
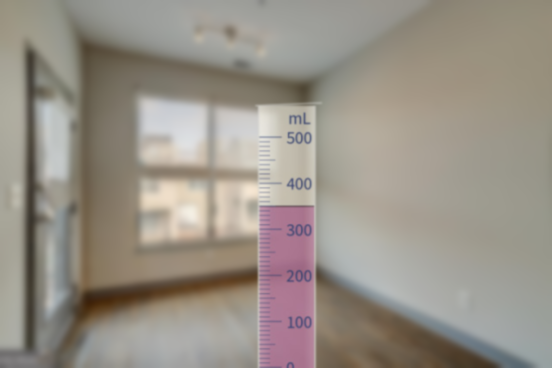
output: 350 (mL)
